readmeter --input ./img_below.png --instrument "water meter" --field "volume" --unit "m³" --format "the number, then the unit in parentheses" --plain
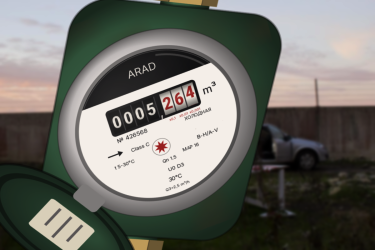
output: 5.264 (m³)
